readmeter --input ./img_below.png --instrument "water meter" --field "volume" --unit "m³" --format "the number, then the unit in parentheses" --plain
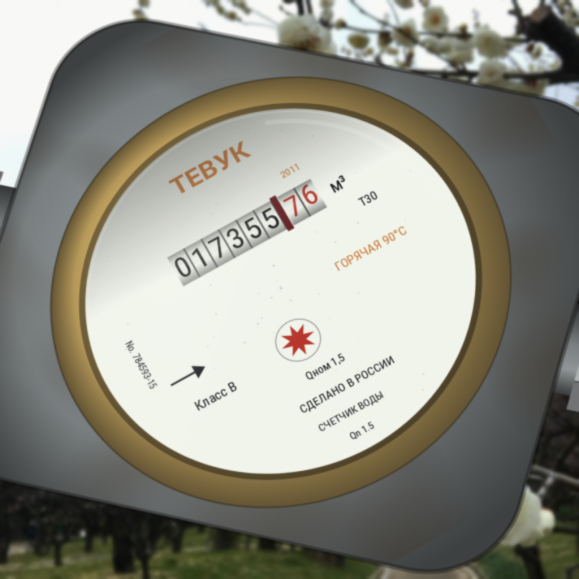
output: 17355.76 (m³)
